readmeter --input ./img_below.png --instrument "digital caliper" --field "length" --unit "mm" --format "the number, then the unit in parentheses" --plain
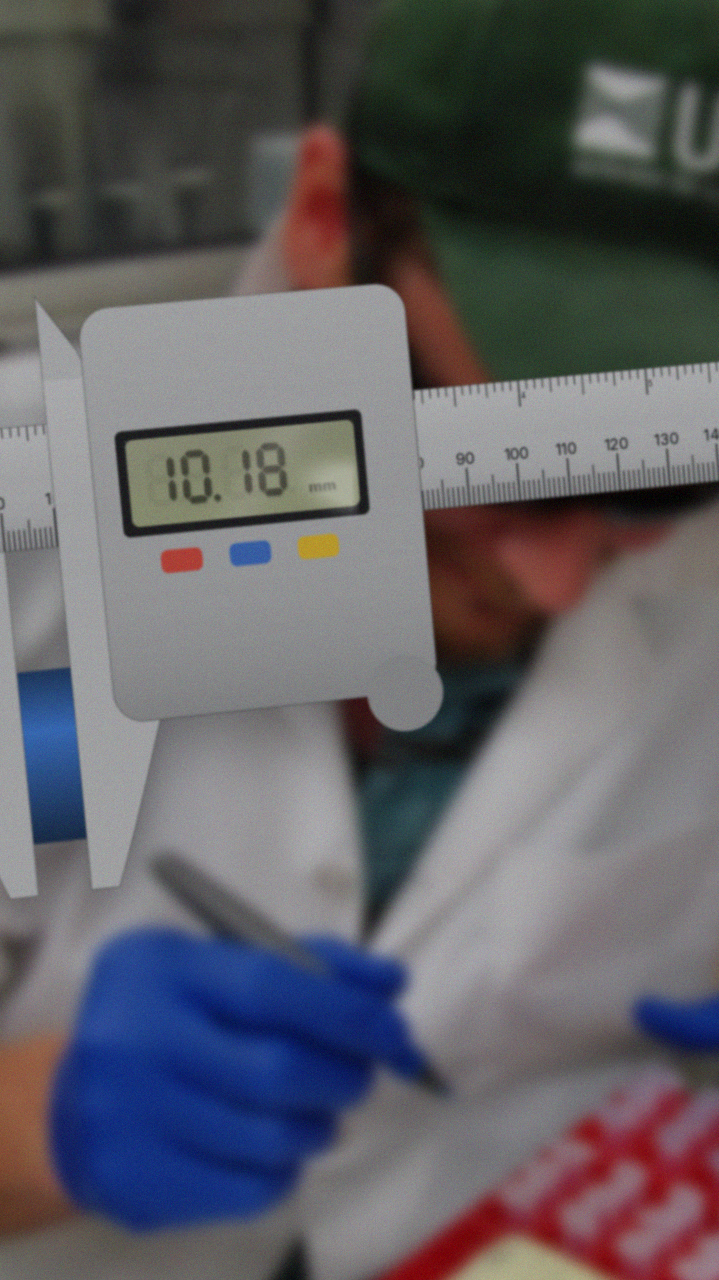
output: 10.18 (mm)
